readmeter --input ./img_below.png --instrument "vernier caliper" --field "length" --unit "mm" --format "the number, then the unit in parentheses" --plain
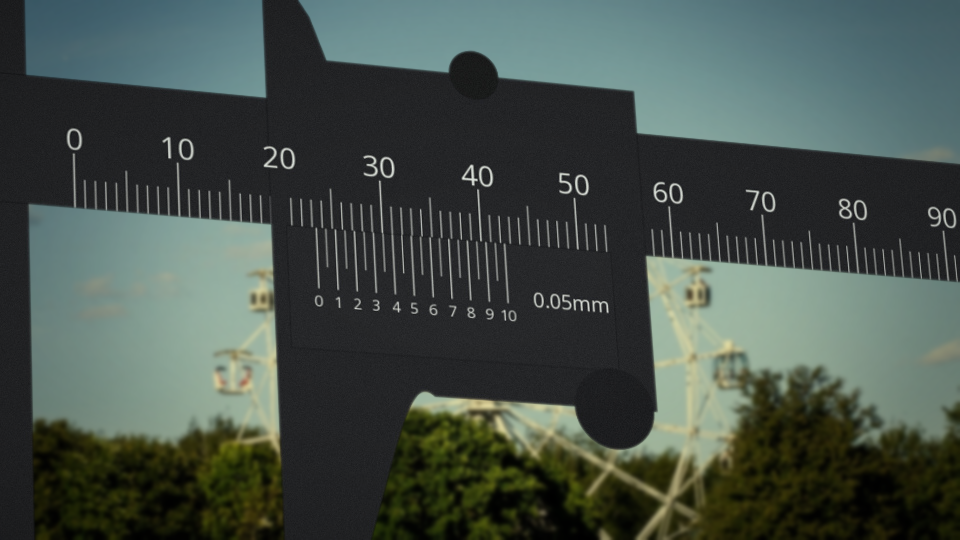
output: 23.4 (mm)
